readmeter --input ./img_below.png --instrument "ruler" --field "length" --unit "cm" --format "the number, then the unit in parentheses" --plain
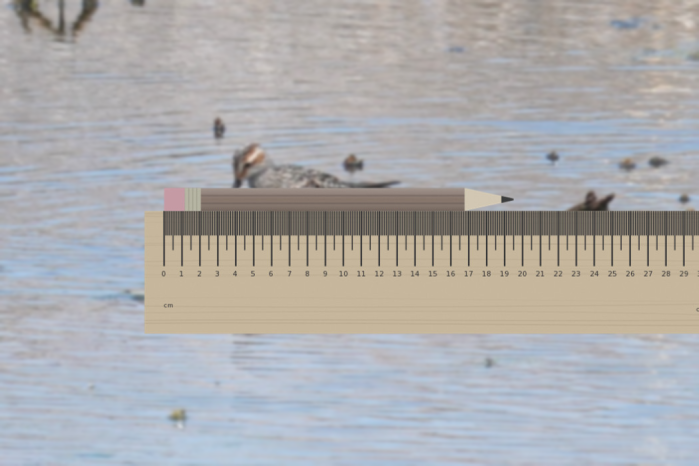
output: 19.5 (cm)
